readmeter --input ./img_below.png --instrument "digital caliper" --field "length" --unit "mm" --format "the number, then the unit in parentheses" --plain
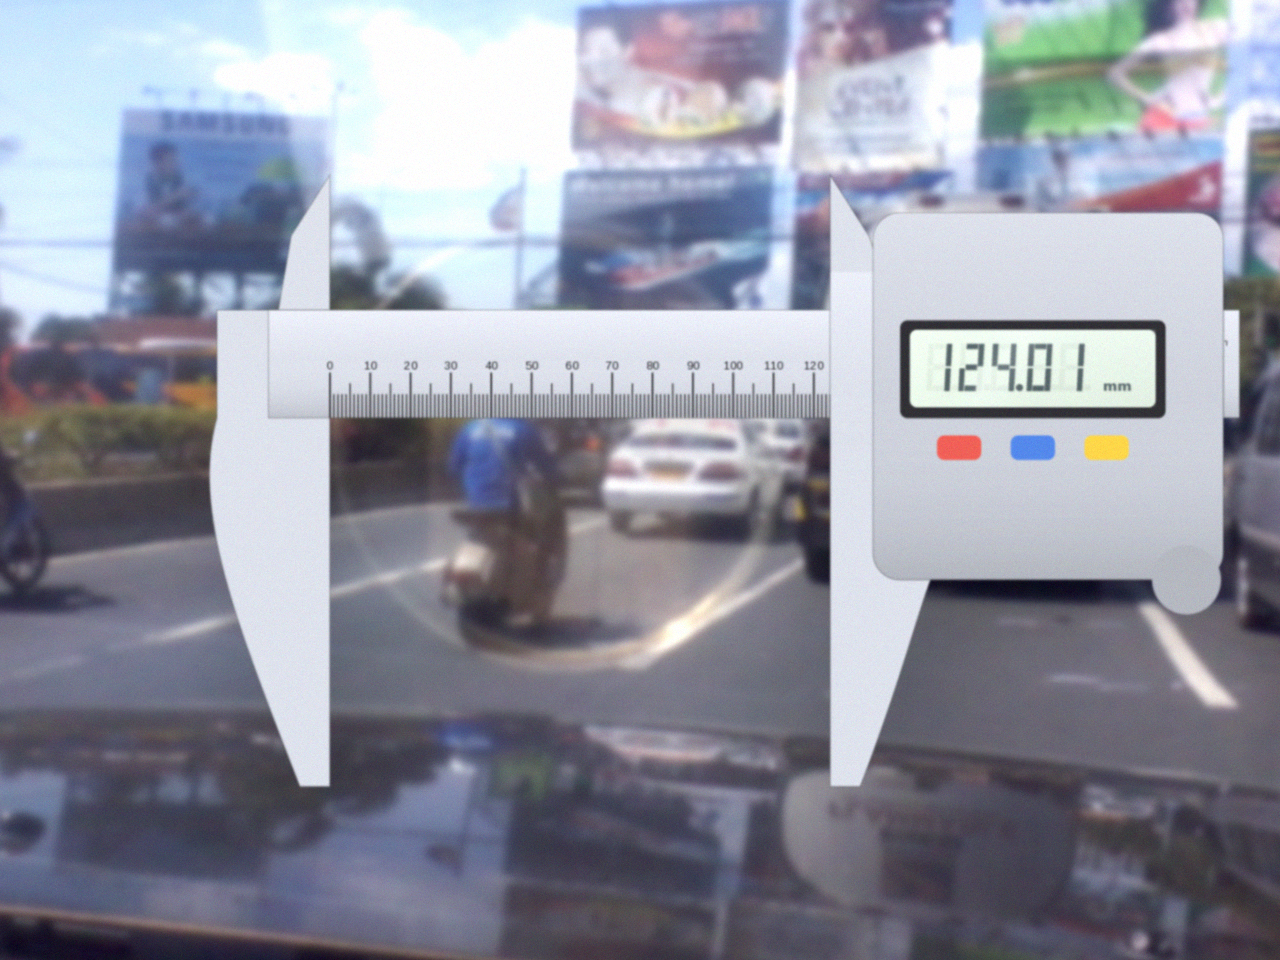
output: 124.01 (mm)
